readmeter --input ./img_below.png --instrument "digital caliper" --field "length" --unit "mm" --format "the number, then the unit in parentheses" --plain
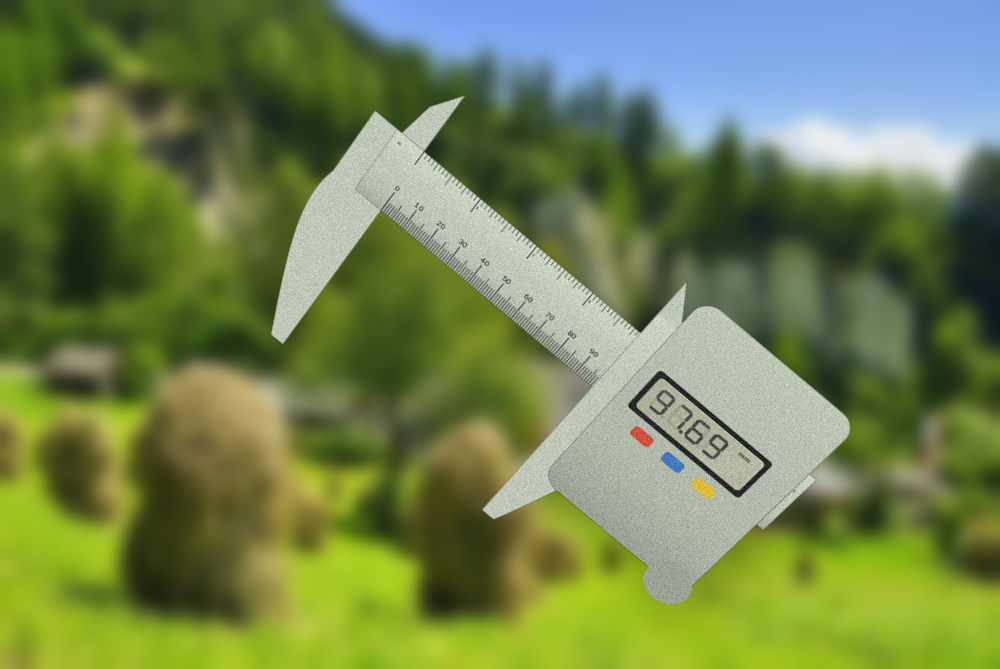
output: 97.69 (mm)
